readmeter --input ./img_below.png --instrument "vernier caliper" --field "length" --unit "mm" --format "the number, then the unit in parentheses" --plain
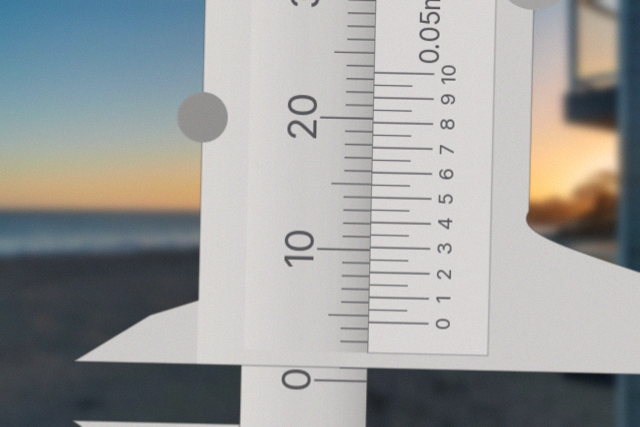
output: 4.5 (mm)
